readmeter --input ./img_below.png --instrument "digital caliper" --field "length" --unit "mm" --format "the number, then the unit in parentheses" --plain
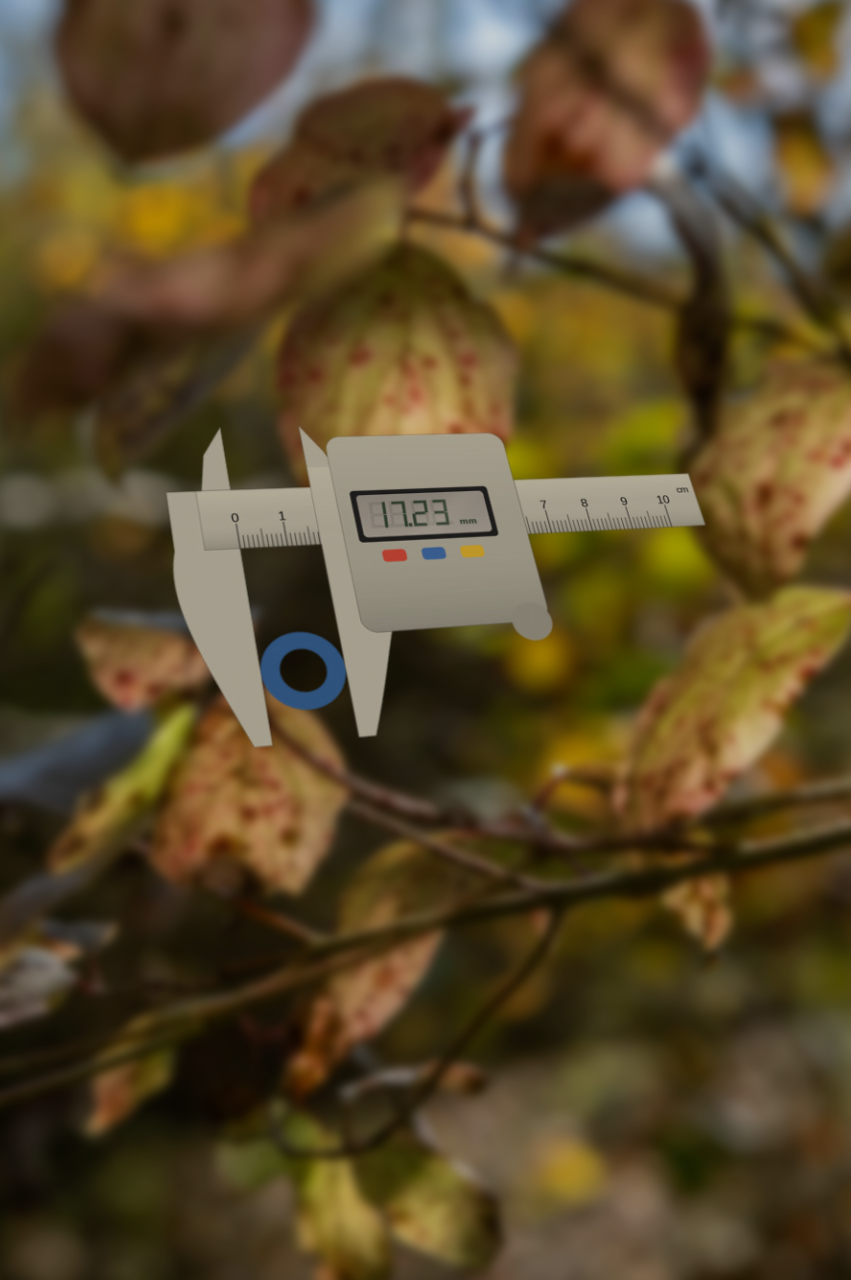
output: 17.23 (mm)
